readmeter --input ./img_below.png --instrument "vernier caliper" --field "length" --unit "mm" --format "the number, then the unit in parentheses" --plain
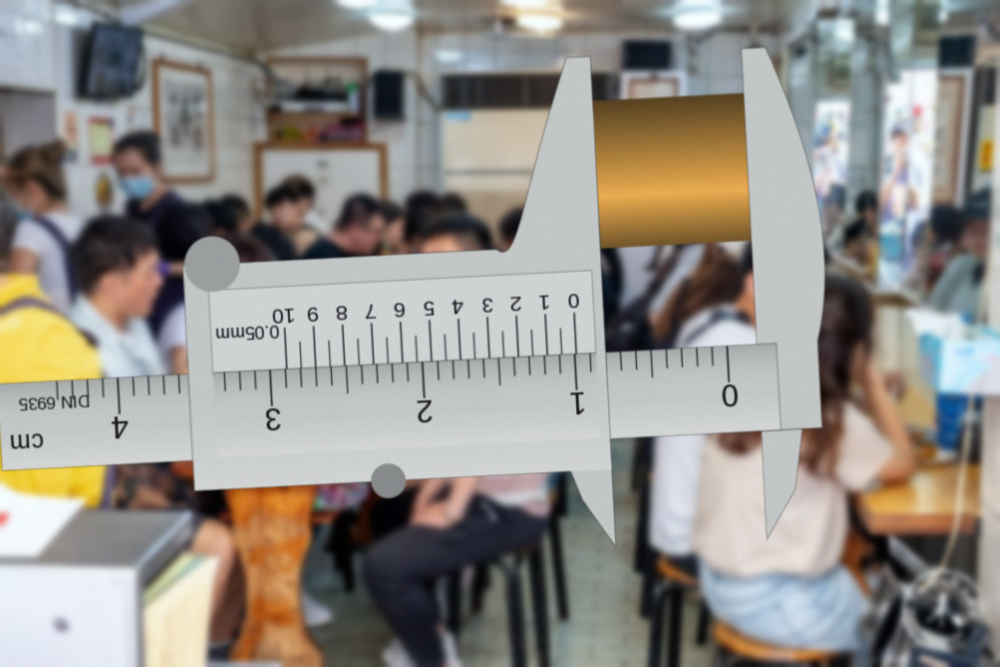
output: 9.9 (mm)
